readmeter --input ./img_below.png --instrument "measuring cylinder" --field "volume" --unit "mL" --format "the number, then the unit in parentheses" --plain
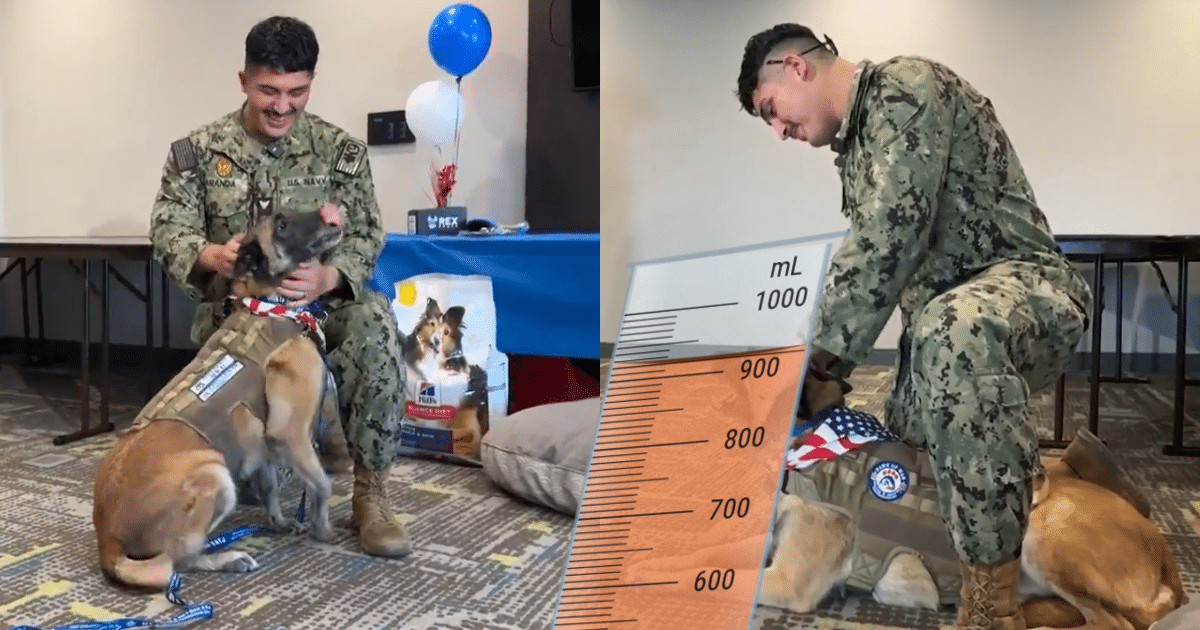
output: 920 (mL)
